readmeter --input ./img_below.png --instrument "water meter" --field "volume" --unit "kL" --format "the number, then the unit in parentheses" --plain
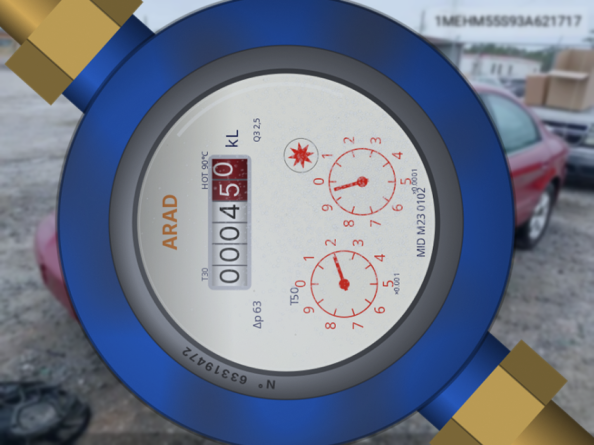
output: 4.5019 (kL)
